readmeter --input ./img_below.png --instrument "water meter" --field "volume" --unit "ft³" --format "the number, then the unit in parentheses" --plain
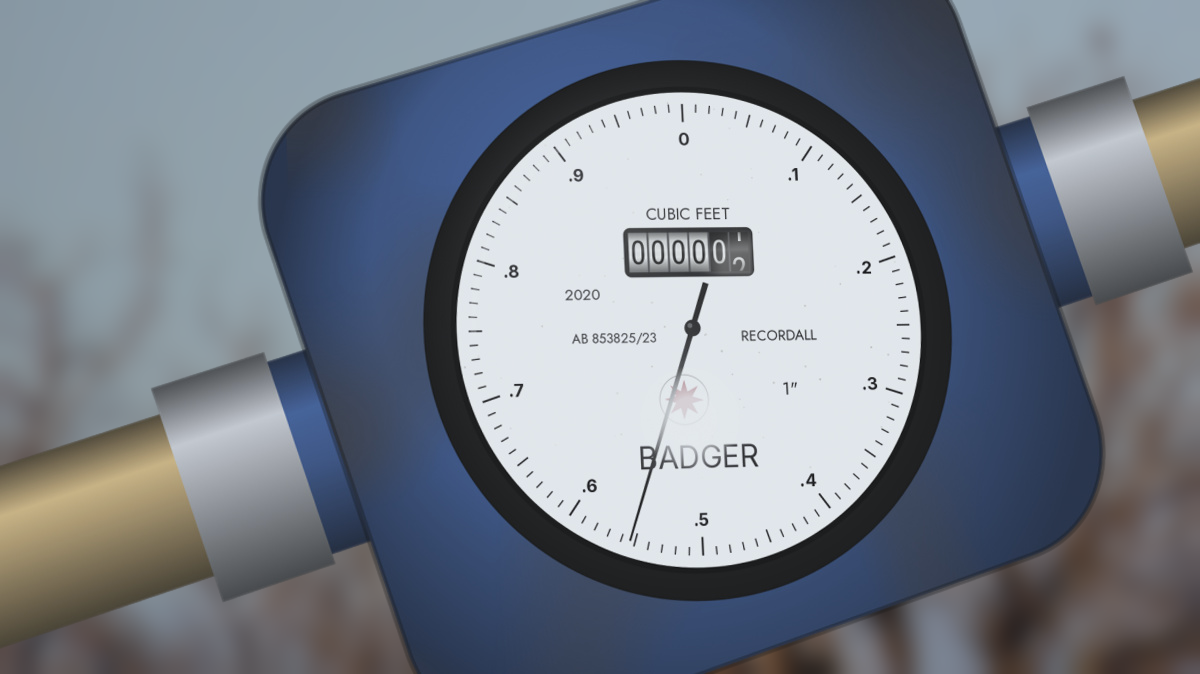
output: 1.55 (ft³)
